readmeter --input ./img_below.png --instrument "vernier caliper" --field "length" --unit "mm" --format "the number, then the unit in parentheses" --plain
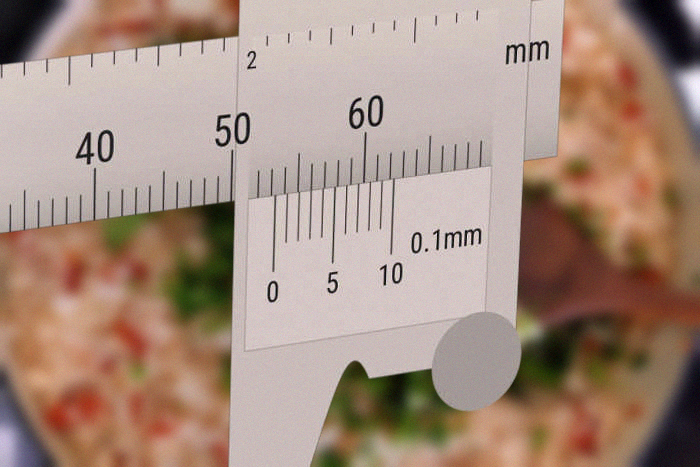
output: 53.3 (mm)
